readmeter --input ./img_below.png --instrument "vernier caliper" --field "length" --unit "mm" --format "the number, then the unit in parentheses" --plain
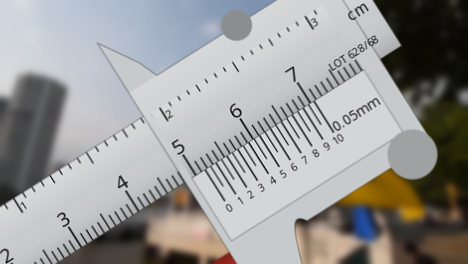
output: 51.6 (mm)
